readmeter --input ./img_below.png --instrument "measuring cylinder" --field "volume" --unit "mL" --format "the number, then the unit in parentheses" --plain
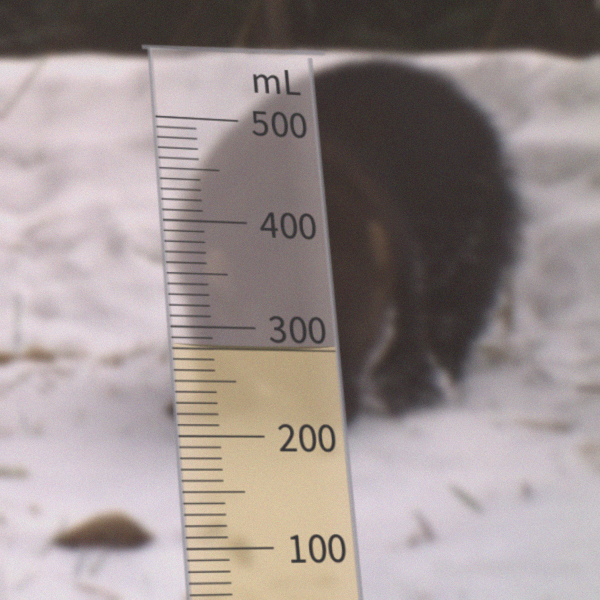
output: 280 (mL)
